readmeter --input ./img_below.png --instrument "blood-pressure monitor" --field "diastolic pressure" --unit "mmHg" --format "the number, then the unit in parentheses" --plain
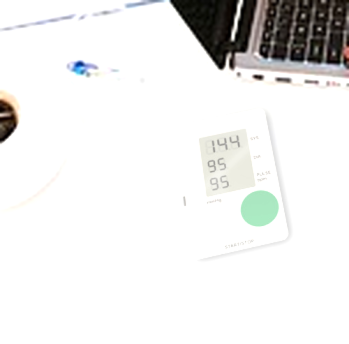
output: 95 (mmHg)
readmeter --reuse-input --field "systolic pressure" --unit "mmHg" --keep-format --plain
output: 144 (mmHg)
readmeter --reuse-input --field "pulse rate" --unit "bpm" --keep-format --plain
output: 95 (bpm)
